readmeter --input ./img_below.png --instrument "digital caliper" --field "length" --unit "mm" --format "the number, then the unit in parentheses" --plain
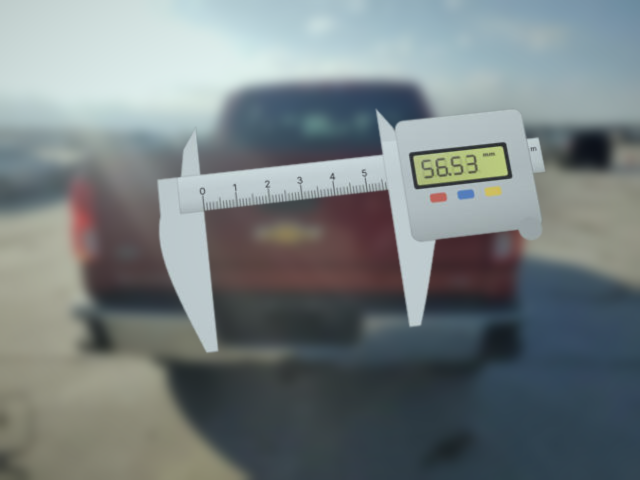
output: 56.53 (mm)
